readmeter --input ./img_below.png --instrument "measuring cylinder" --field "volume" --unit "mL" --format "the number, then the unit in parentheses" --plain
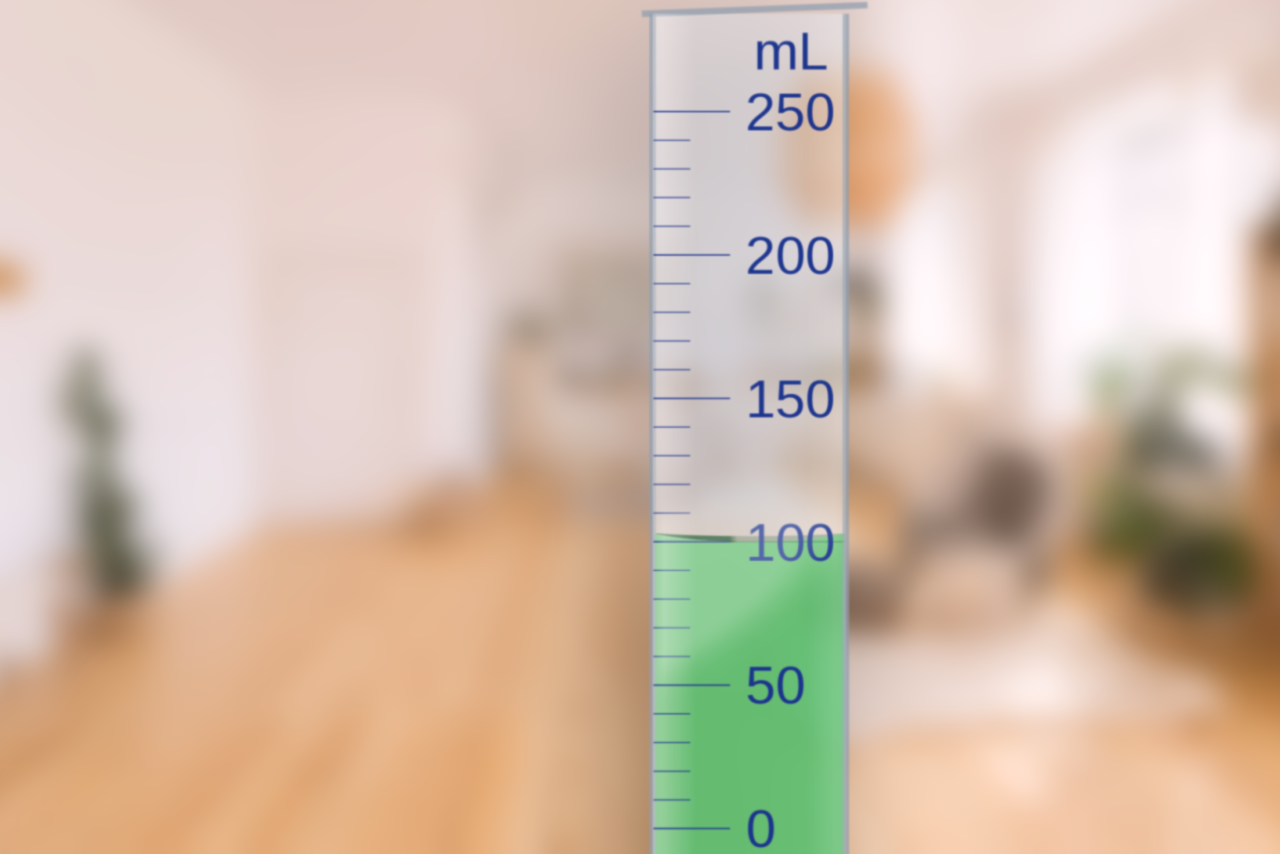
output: 100 (mL)
